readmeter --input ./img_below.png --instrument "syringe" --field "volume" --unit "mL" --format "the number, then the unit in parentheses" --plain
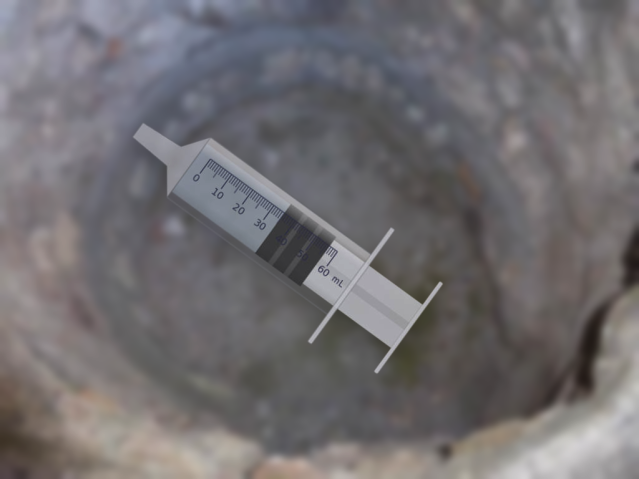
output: 35 (mL)
